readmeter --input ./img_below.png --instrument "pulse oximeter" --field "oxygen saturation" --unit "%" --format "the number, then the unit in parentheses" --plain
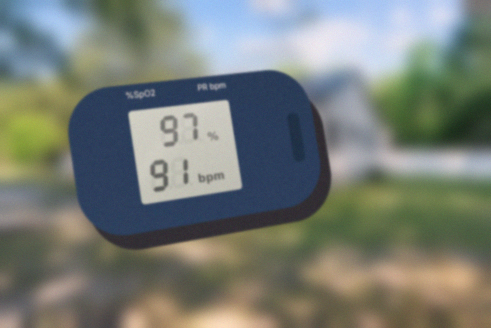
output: 97 (%)
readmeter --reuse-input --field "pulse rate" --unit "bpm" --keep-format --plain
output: 91 (bpm)
